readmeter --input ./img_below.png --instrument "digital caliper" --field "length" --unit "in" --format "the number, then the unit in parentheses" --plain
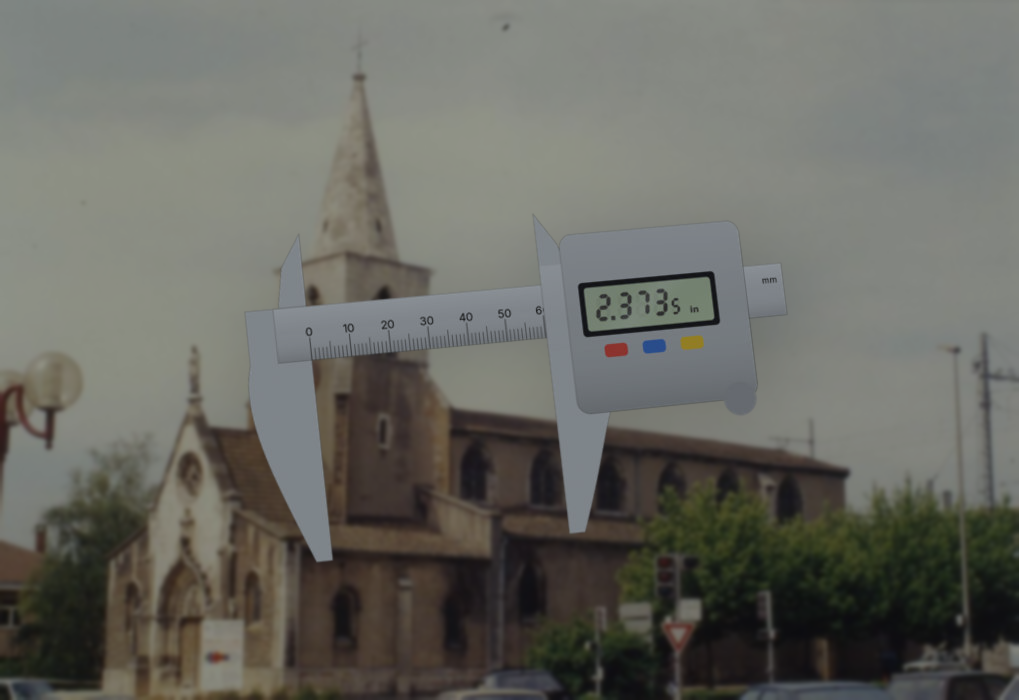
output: 2.3735 (in)
